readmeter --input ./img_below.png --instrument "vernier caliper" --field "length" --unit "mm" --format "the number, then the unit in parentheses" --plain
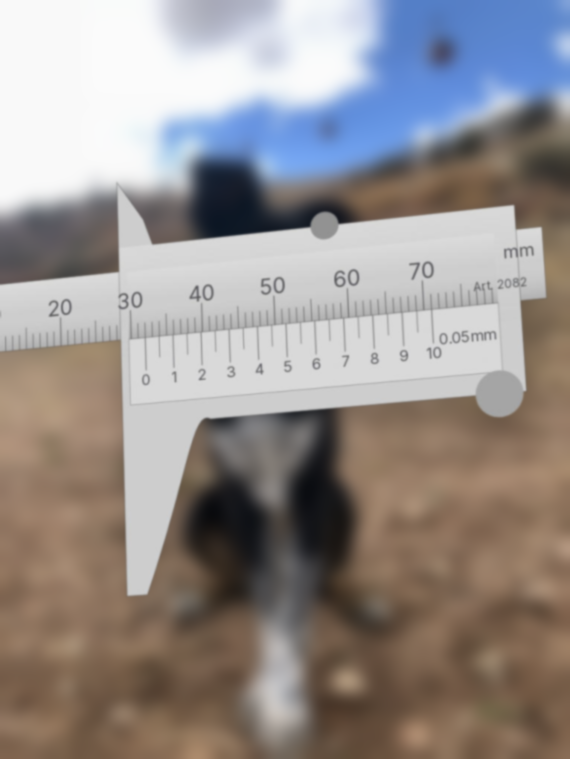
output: 32.0 (mm)
